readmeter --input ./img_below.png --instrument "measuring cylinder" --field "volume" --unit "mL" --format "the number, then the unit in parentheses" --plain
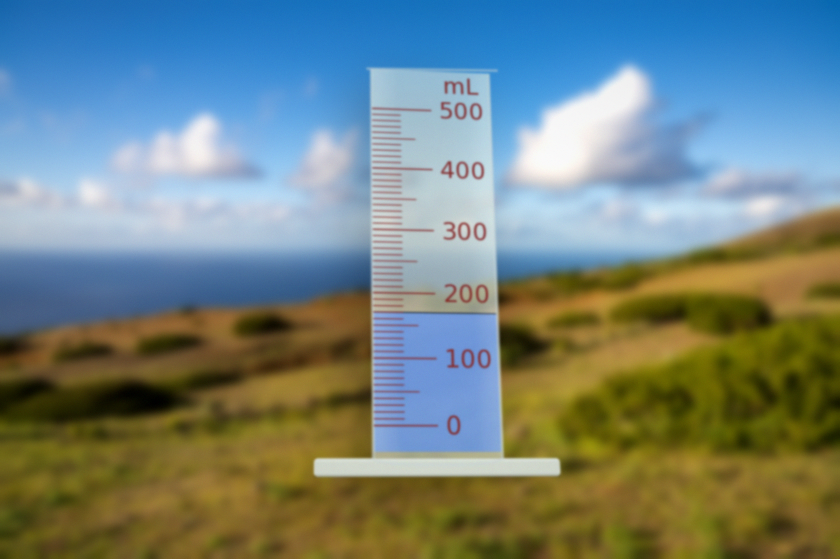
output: 170 (mL)
